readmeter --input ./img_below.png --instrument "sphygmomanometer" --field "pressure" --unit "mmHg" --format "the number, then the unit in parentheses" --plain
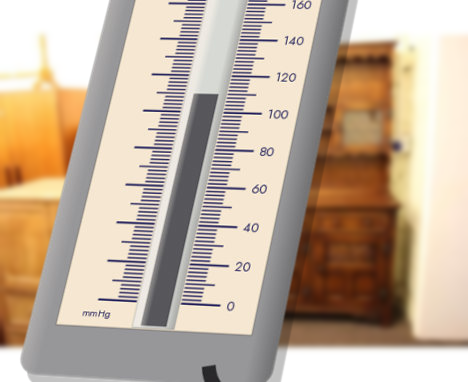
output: 110 (mmHg)
